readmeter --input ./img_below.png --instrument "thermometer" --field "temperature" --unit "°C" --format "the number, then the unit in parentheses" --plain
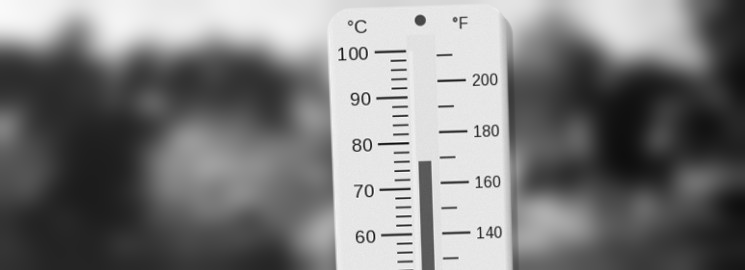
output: 76 (°C)
